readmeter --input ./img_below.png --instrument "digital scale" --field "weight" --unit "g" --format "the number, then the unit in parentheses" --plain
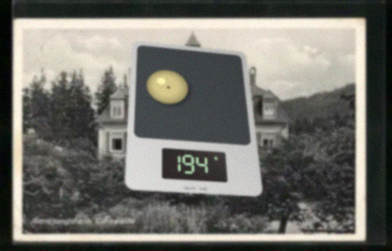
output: 194 (g)
